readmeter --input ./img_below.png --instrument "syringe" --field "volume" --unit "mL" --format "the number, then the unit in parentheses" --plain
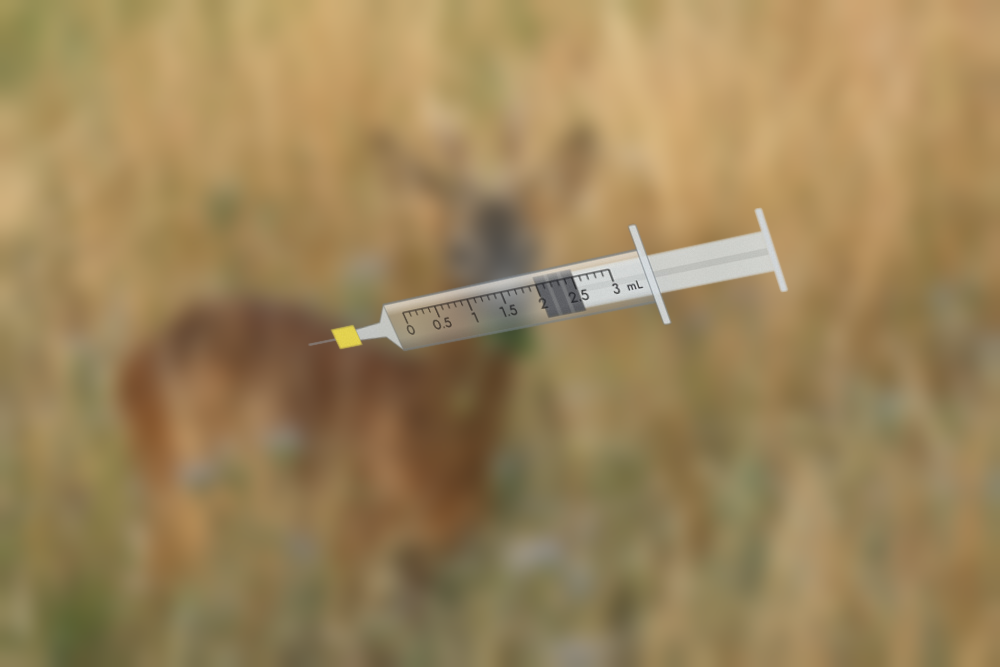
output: 2 (mL)
